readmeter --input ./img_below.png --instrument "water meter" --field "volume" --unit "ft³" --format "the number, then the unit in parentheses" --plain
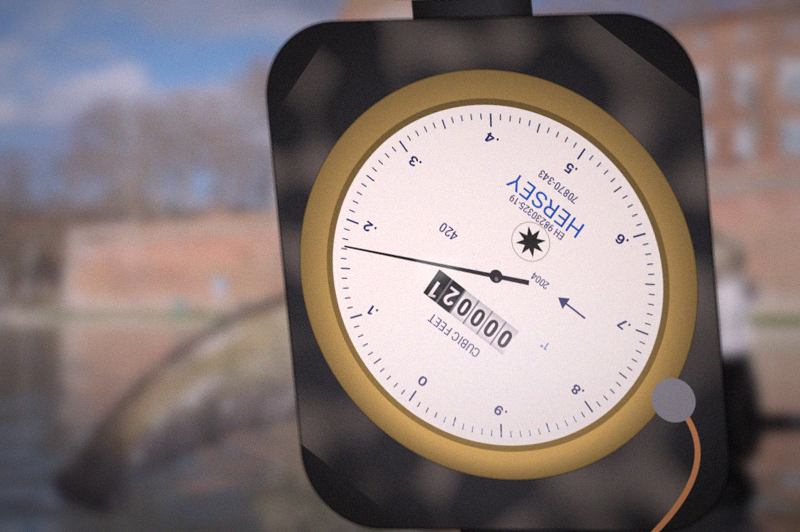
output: 21.17 (ft³)
